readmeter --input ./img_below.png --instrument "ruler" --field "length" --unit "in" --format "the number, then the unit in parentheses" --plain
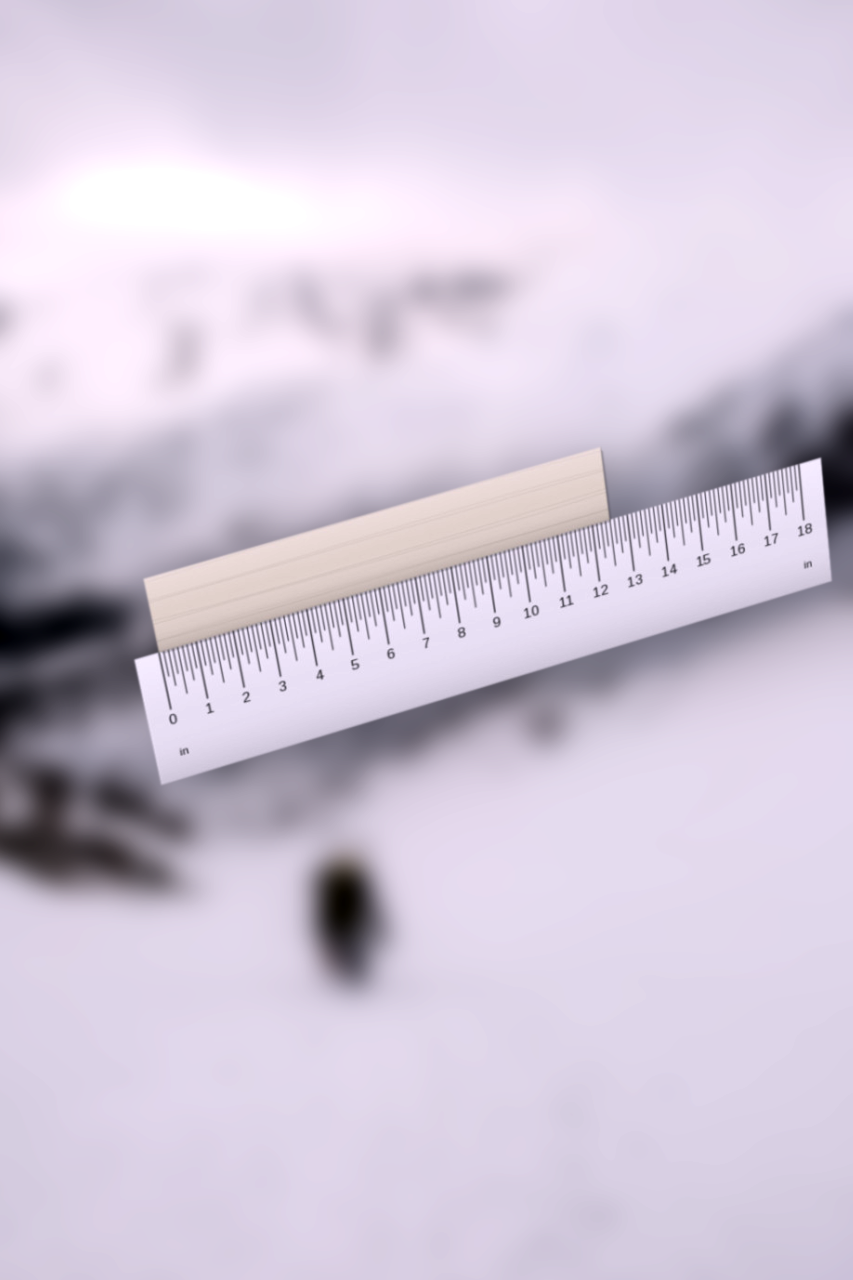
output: 12.5 (in)
